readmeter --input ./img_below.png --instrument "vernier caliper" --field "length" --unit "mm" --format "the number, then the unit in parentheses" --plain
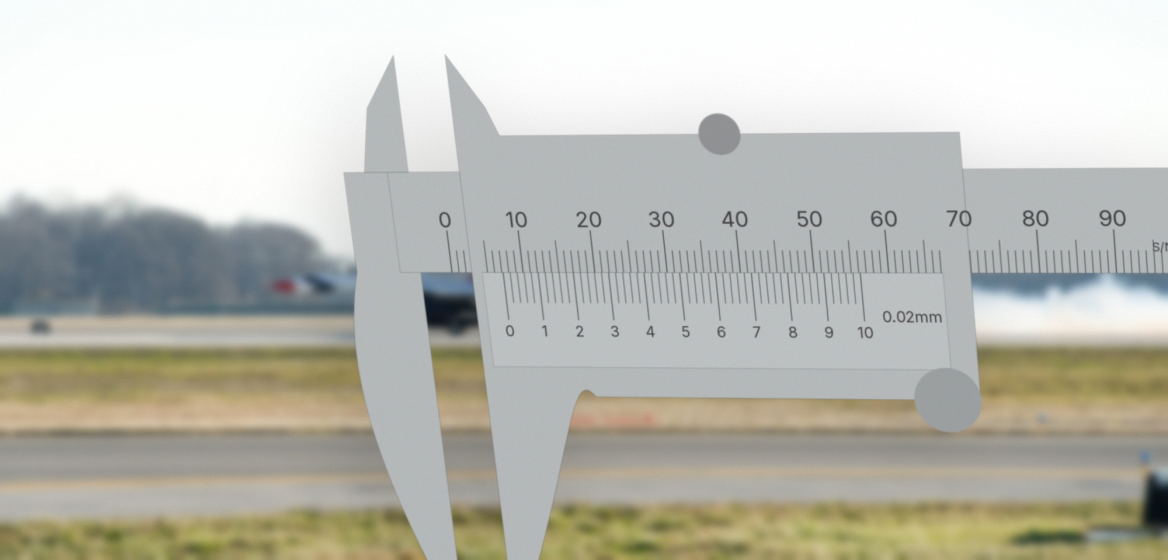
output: 7.2 (mm)
